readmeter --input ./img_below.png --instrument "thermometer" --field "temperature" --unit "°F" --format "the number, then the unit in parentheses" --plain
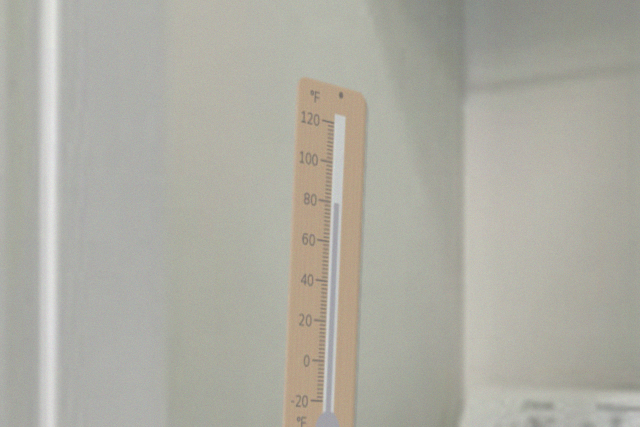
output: 80 (°F)
